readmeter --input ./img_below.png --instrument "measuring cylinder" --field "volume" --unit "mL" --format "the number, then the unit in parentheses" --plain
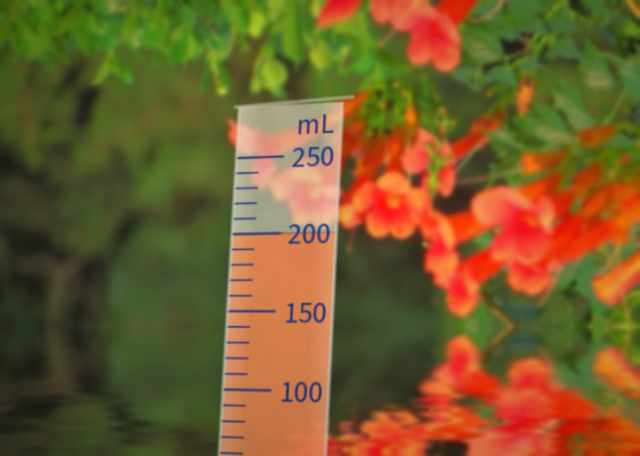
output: 200 (mL)
